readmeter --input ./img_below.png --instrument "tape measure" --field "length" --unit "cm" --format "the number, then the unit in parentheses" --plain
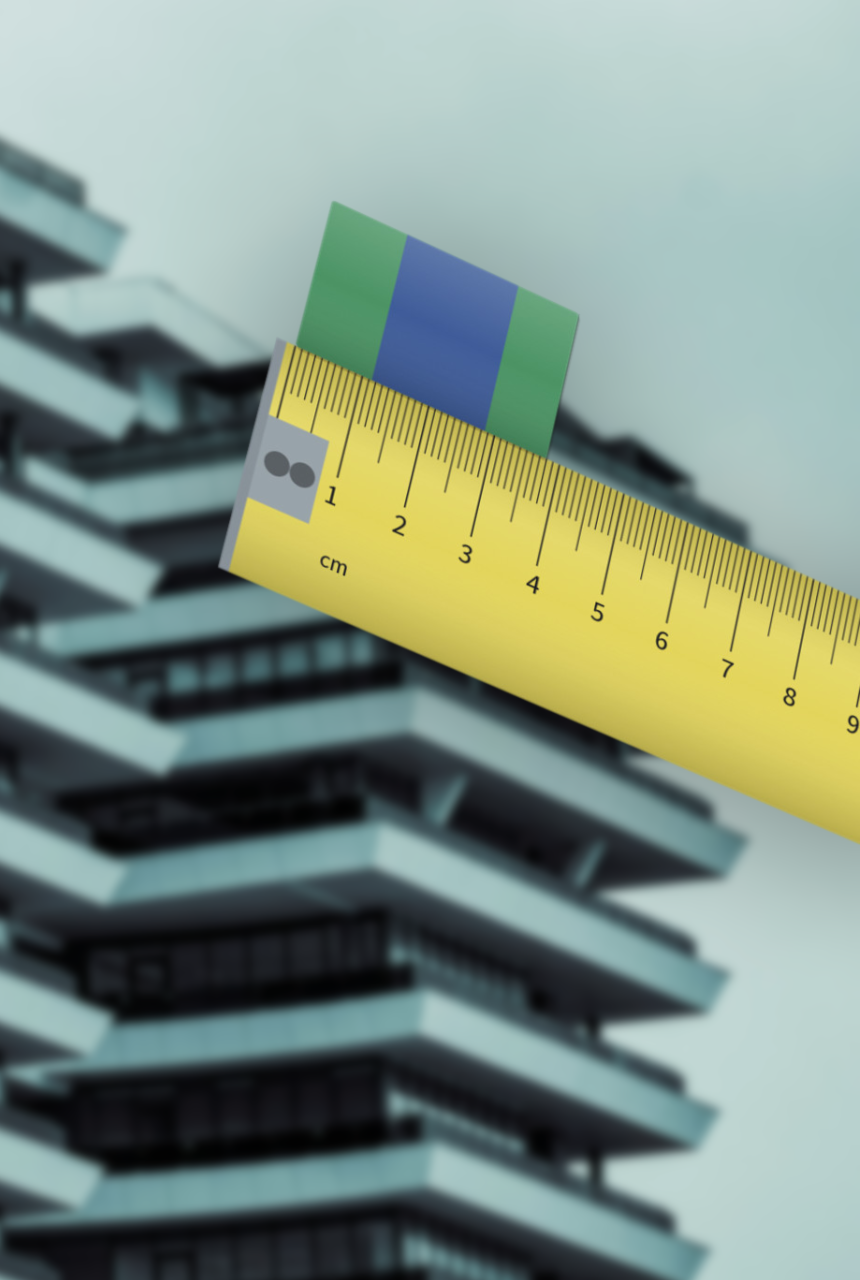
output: 3.8 (cm)
